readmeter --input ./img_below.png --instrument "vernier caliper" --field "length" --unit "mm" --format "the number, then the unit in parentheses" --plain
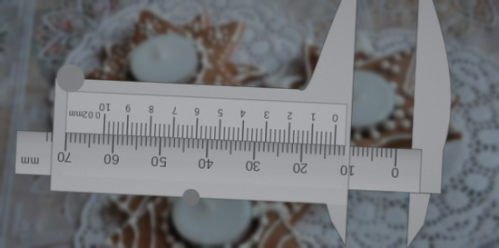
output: 13.0 (mm)
